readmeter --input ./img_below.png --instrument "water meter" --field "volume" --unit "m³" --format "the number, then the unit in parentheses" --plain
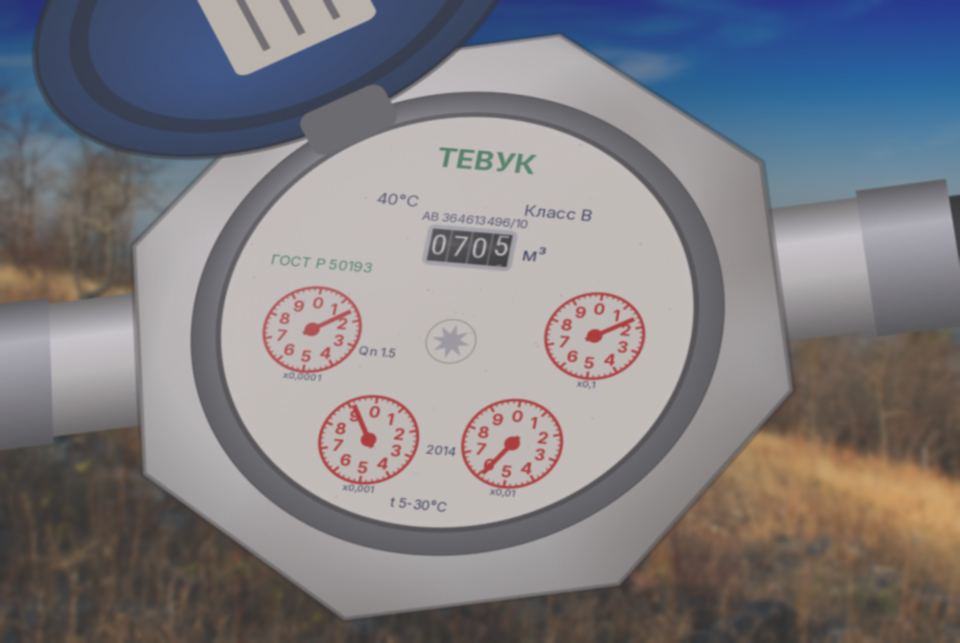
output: 705.1591 (m³)
